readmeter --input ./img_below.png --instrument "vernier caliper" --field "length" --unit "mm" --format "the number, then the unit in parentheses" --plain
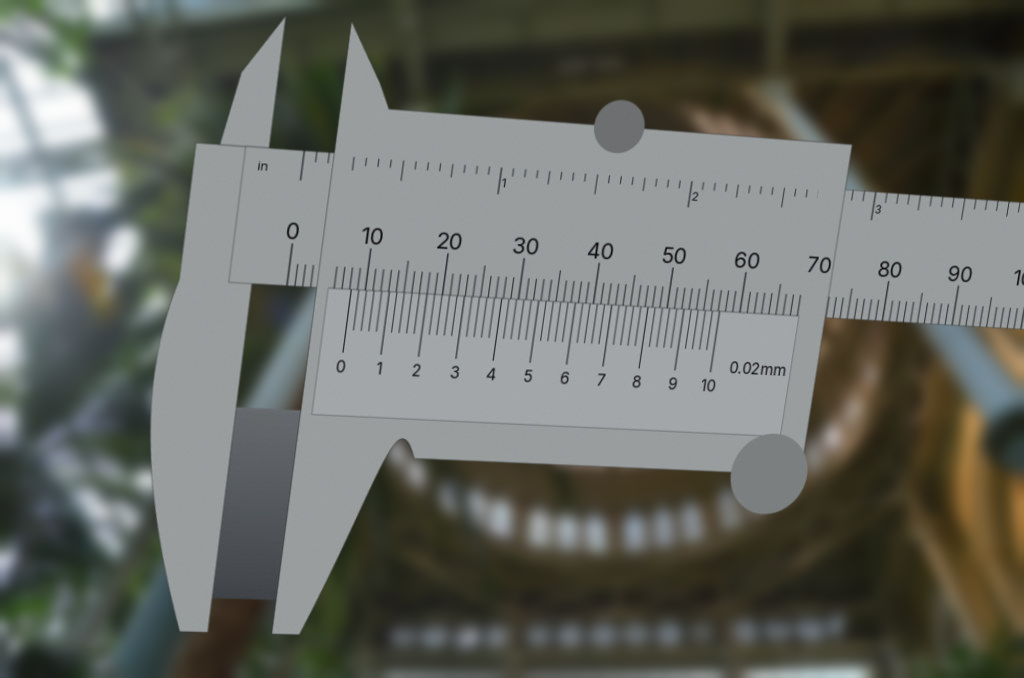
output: 8.2 (mm)
